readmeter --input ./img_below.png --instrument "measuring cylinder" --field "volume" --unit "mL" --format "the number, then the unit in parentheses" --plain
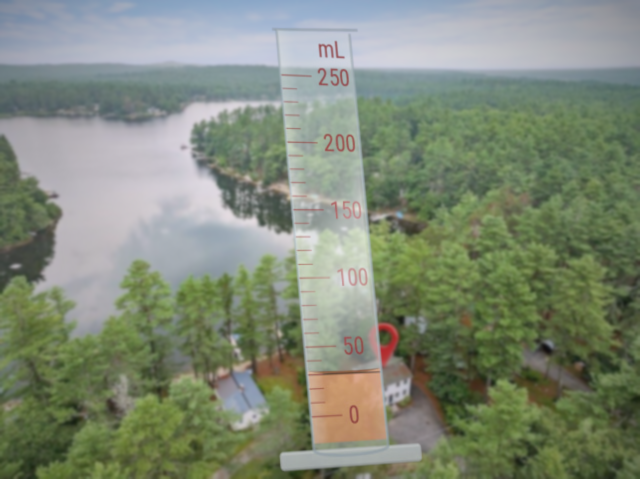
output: 30 (mL)
